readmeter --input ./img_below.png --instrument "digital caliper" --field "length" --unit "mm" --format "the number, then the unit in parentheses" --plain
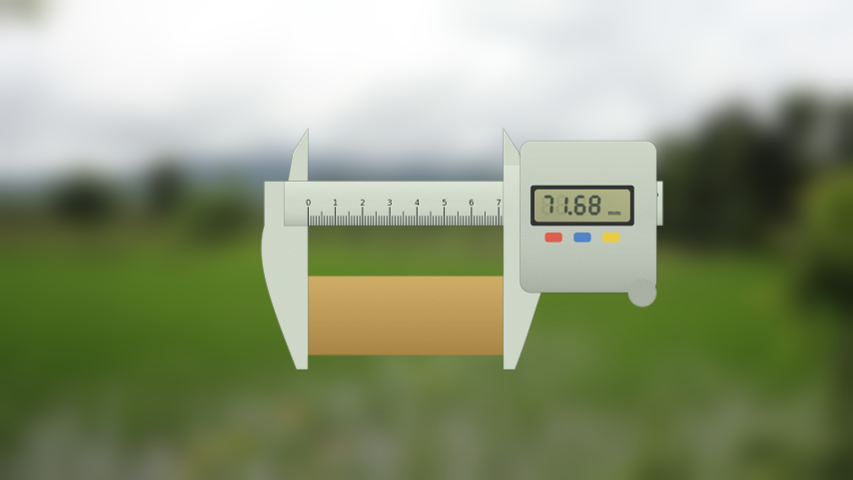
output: 71.68 (mm)
